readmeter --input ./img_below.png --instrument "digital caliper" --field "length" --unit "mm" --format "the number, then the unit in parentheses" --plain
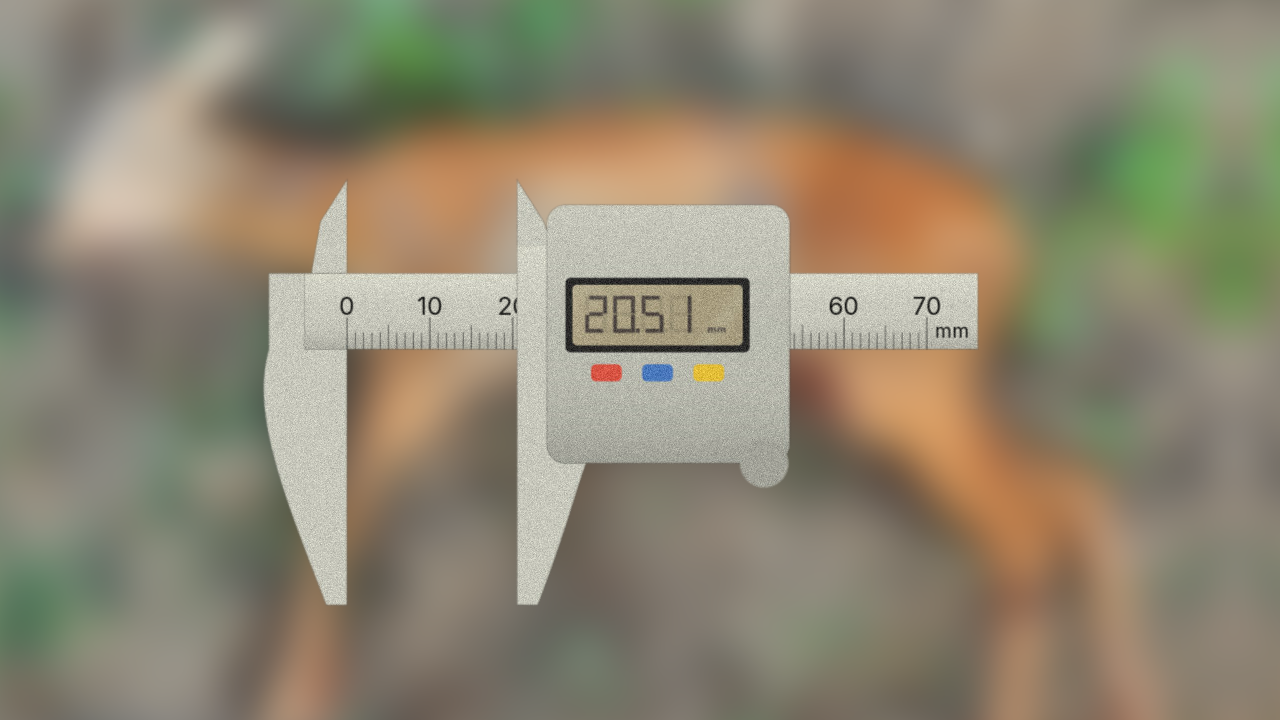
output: 20.51 (mm)
